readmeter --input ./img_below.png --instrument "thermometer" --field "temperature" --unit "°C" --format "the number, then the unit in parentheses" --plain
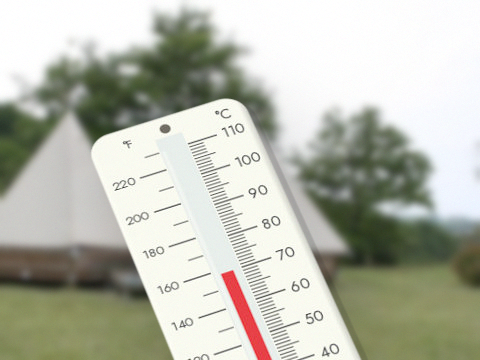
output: 70 (°C)
